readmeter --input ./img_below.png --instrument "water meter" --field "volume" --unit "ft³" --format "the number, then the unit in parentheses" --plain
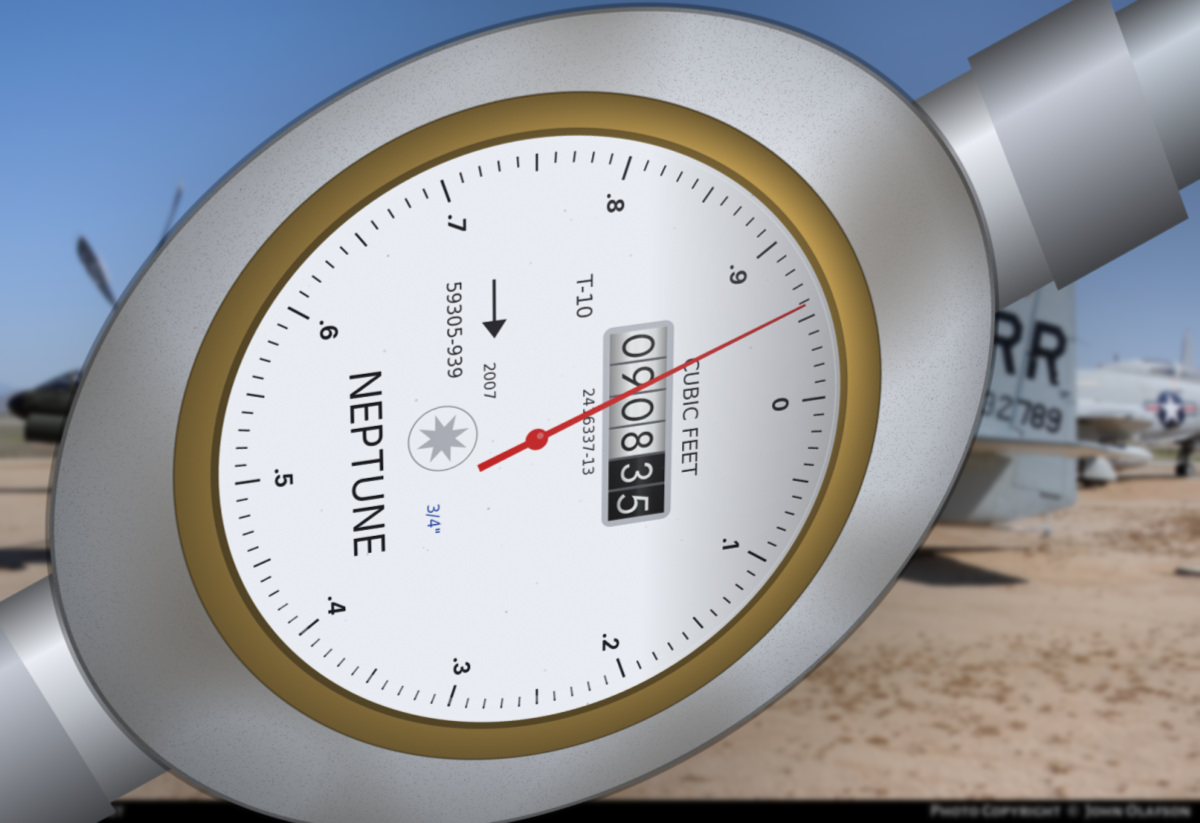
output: 90834.94 (ft³)
